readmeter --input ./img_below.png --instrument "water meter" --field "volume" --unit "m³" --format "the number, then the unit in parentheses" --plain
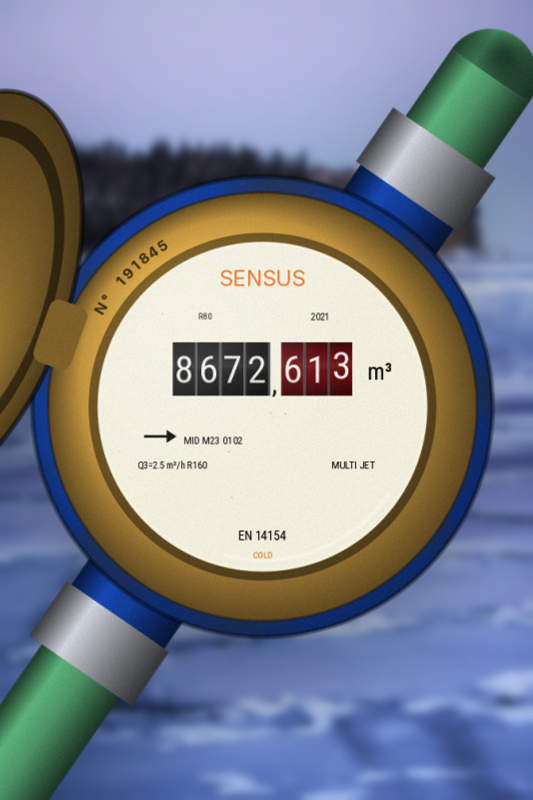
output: 8672.613 (m³)
